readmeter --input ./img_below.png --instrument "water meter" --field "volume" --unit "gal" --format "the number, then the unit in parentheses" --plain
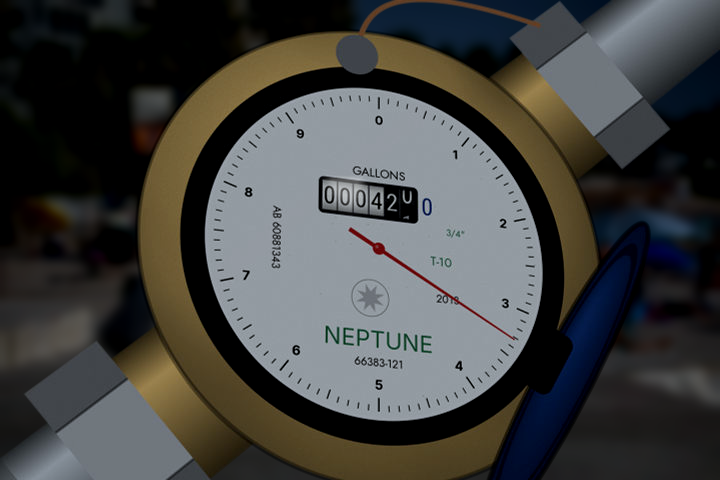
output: 4203.3 (gal)
